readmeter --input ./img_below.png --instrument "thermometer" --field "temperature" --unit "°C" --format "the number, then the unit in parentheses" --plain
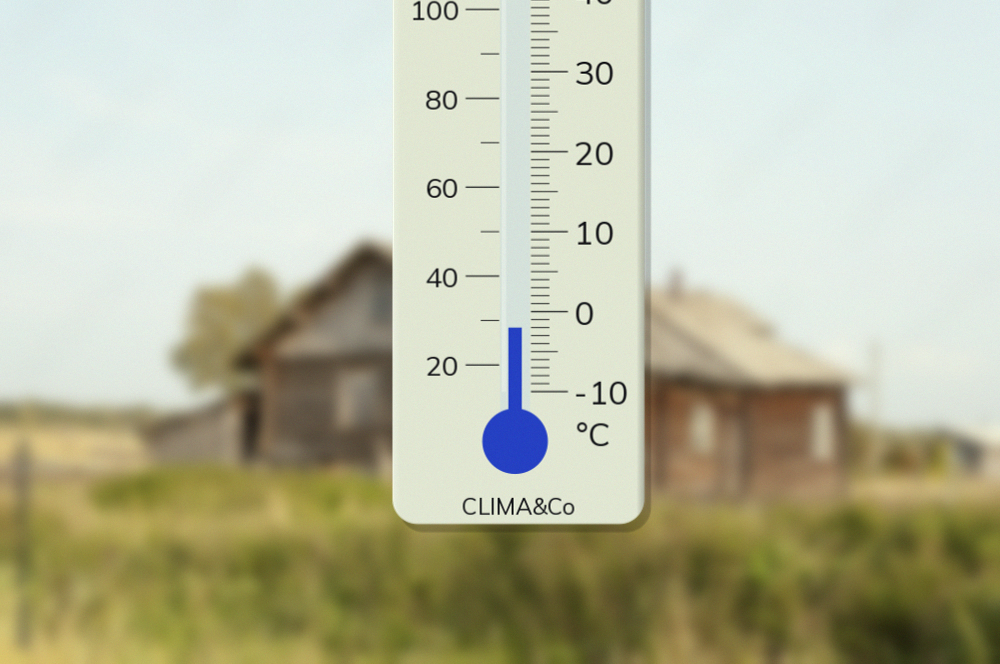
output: -2 (°C)
